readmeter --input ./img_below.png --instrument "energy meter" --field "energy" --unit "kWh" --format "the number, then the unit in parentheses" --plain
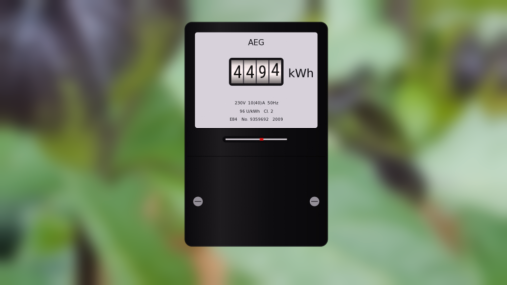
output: 4494 (kWh)
